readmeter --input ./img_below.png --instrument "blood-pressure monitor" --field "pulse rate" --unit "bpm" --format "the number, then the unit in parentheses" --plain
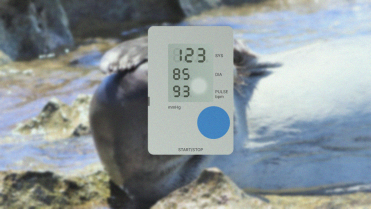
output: 93 (bpm)
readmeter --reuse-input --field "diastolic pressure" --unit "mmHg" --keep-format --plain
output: 85 (mmHg)
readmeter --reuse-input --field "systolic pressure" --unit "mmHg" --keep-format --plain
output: 123 (mmHg)
